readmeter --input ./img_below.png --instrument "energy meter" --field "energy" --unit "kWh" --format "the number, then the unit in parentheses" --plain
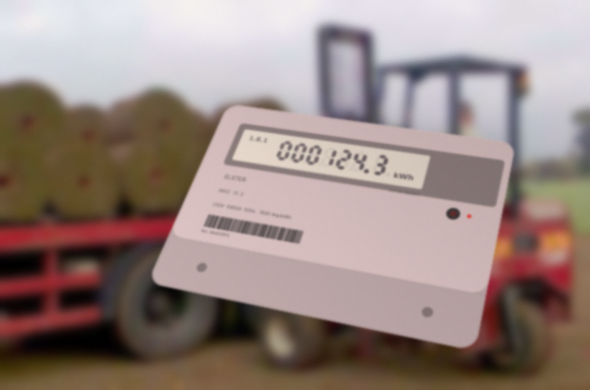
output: 124.3 (kWh)
